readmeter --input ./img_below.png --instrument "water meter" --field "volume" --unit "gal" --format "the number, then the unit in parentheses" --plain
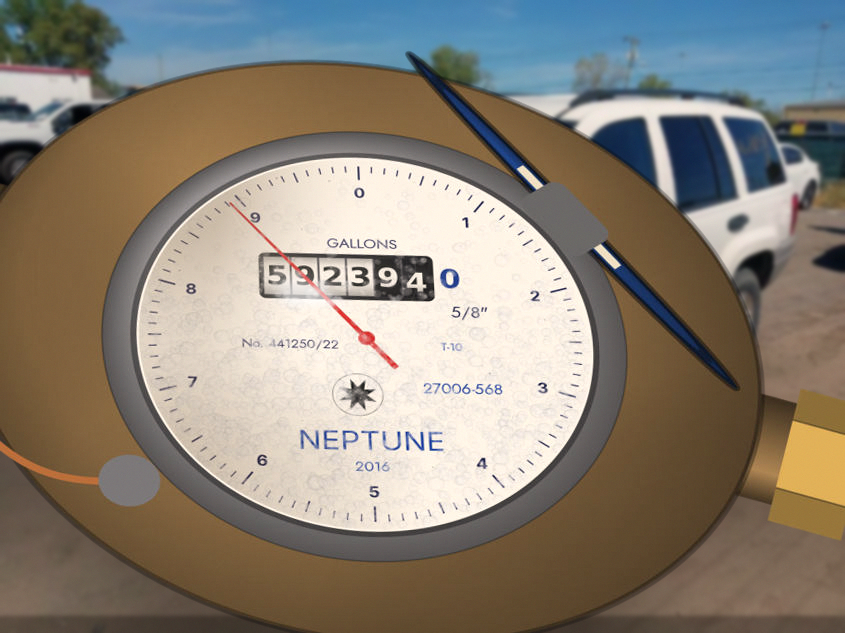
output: 5923938.9 (gal)
